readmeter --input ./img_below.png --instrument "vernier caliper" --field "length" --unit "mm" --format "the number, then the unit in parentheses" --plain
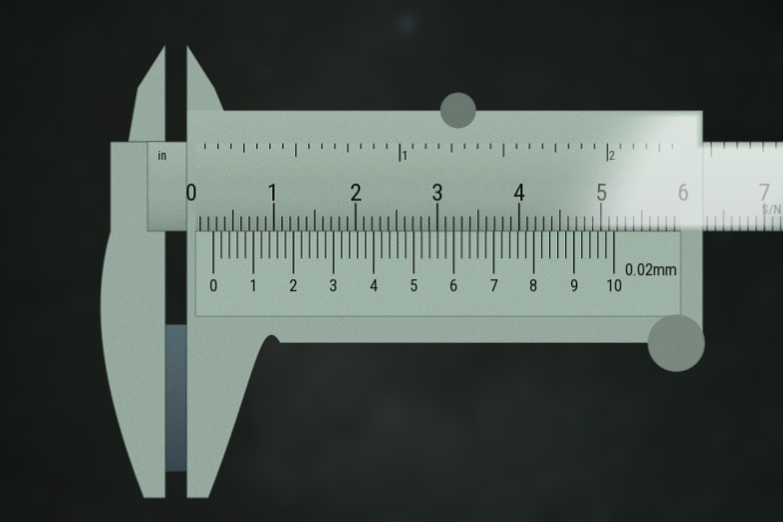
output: 2.6 (mm)
